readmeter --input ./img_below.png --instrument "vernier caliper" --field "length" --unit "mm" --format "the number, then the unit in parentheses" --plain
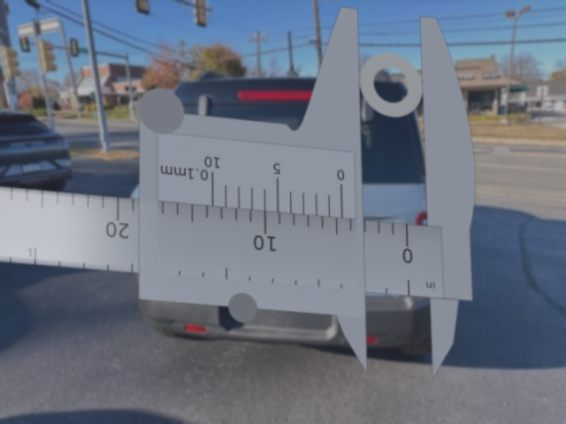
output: 4.6 (mm)
